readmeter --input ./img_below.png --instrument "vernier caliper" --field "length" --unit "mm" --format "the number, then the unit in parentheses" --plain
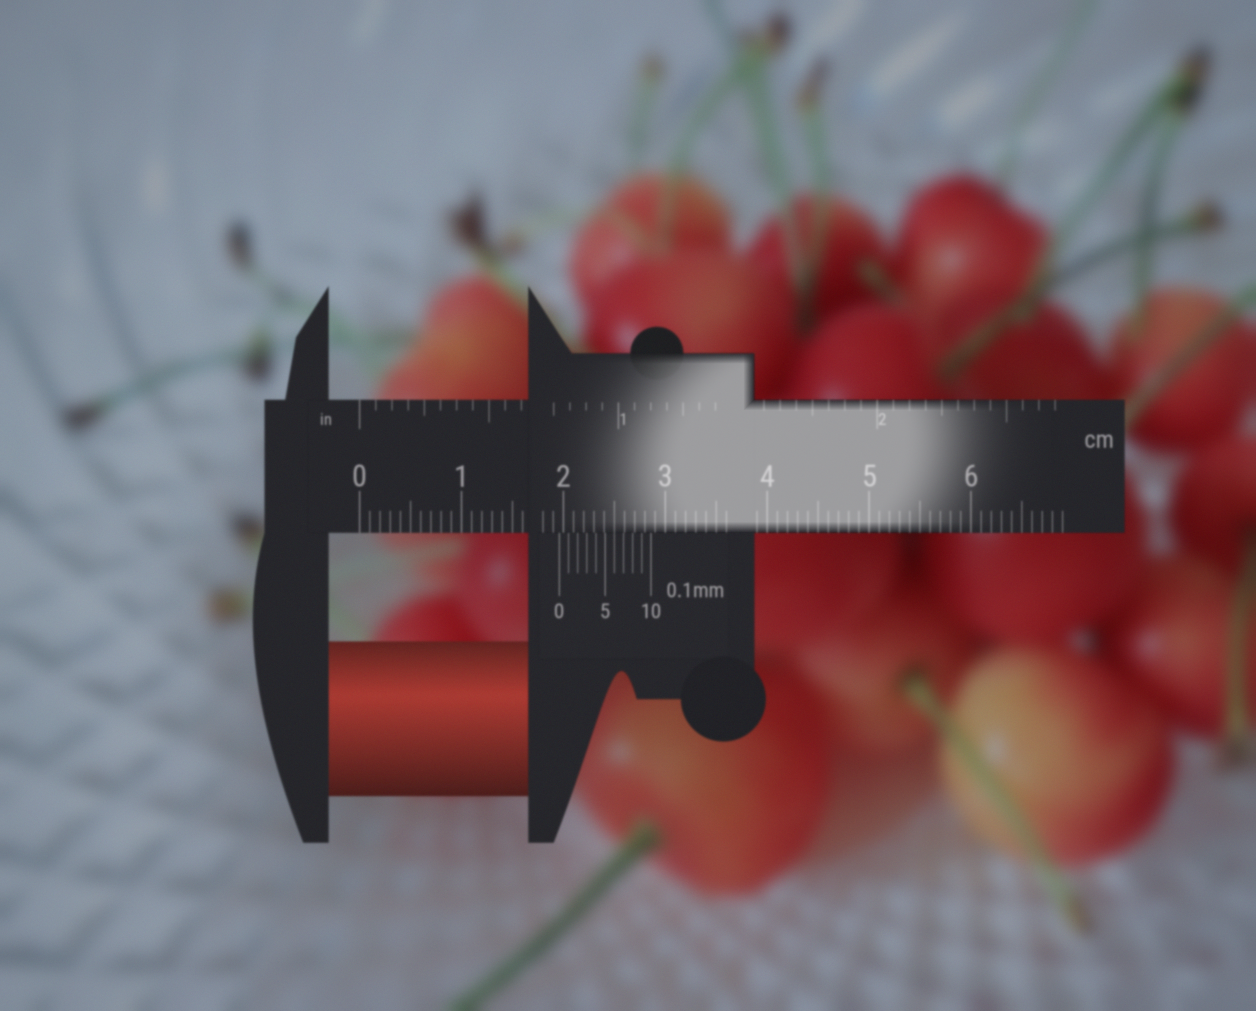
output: 19.6 (mm)
